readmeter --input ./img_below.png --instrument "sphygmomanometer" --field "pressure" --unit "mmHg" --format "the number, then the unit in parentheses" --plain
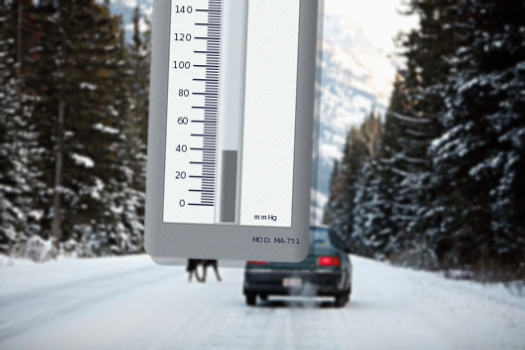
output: 40 (mmHg)
